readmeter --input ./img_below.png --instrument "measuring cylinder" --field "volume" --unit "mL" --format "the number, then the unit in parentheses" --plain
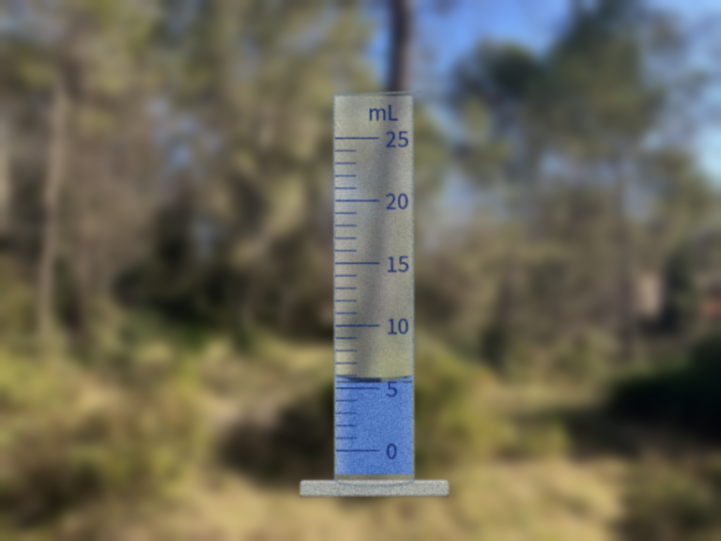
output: 5.5 (mL)
